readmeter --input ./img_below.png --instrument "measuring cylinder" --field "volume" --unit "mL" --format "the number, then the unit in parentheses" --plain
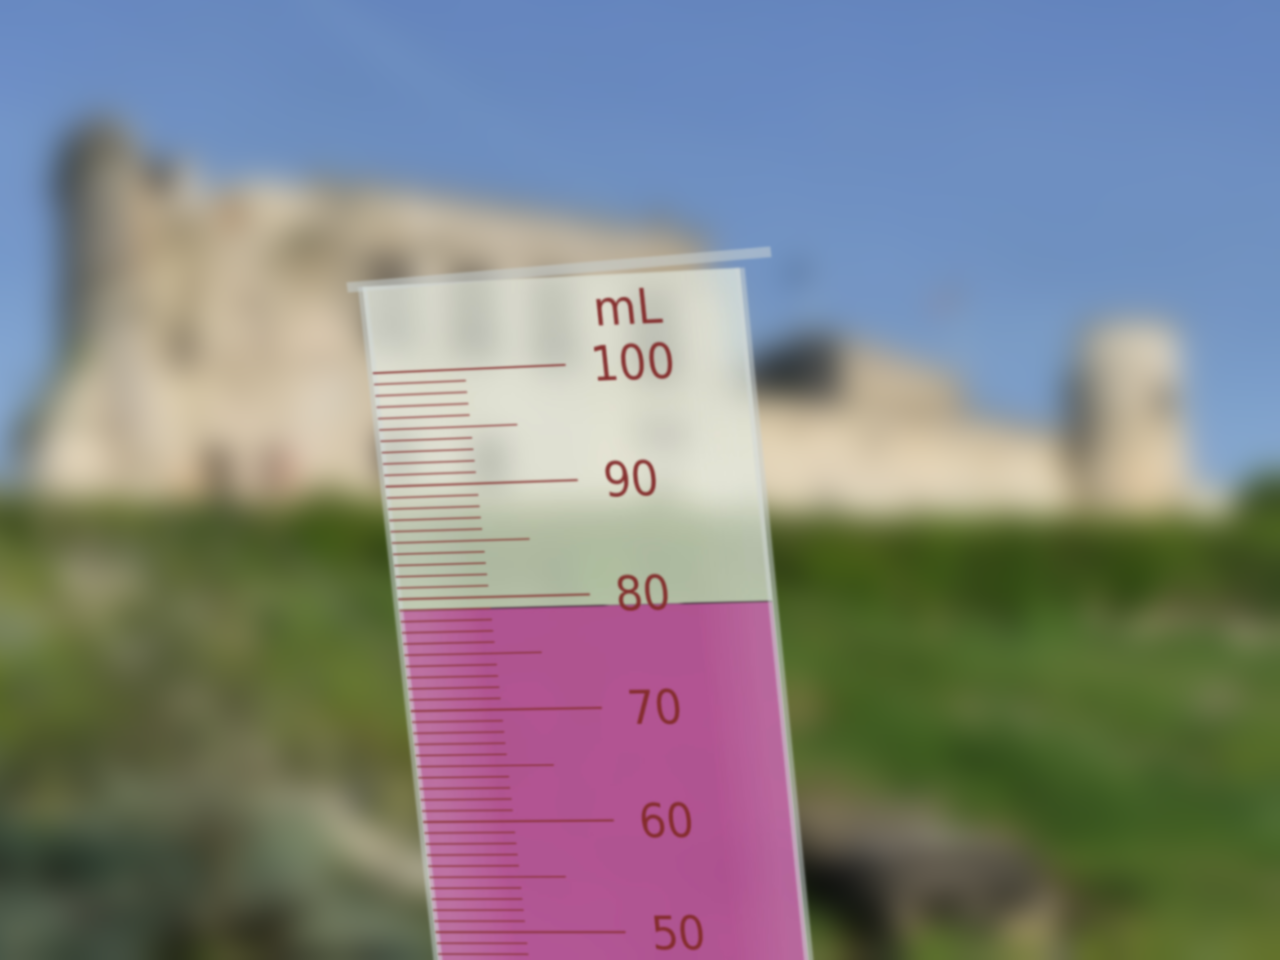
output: 79 (mL)
